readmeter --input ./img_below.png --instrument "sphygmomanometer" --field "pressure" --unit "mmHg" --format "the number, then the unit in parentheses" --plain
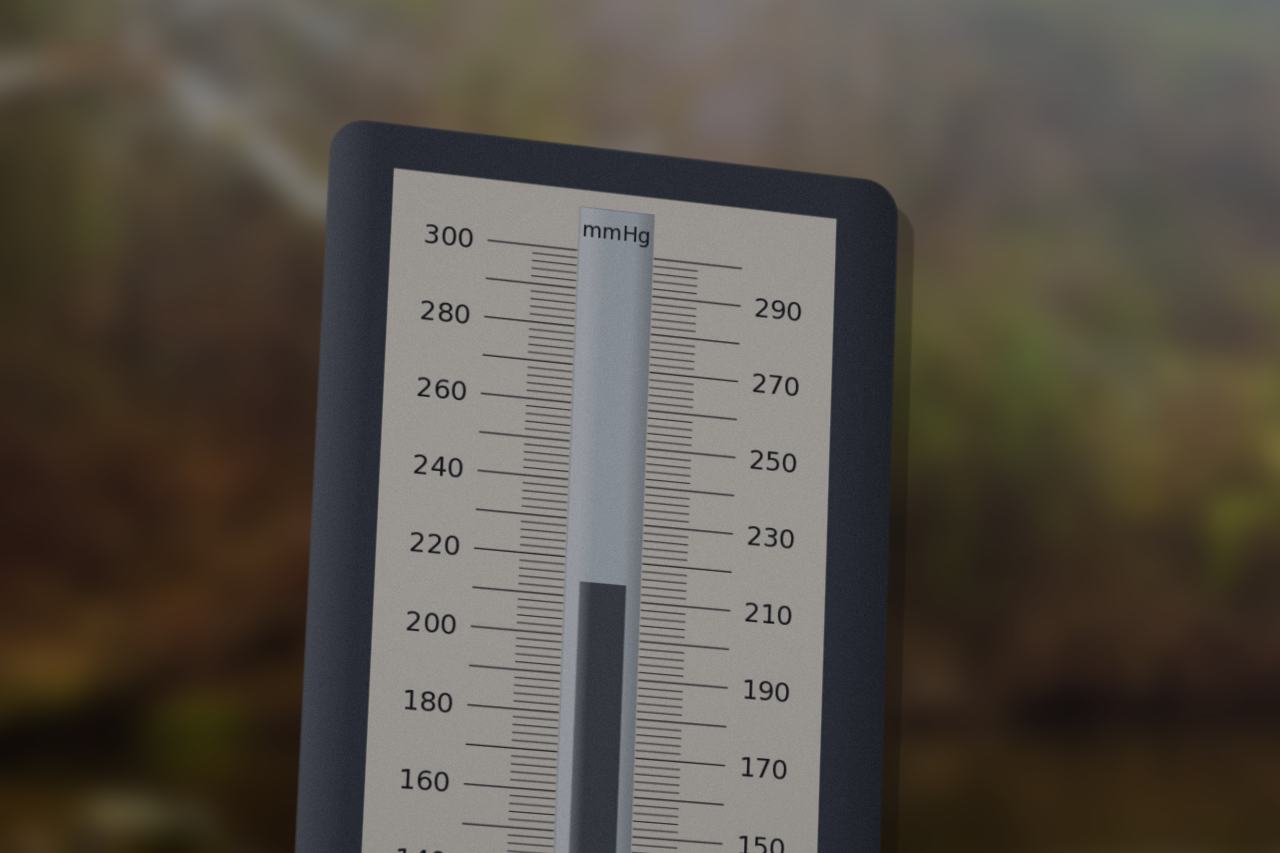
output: 214 (mmHg)
